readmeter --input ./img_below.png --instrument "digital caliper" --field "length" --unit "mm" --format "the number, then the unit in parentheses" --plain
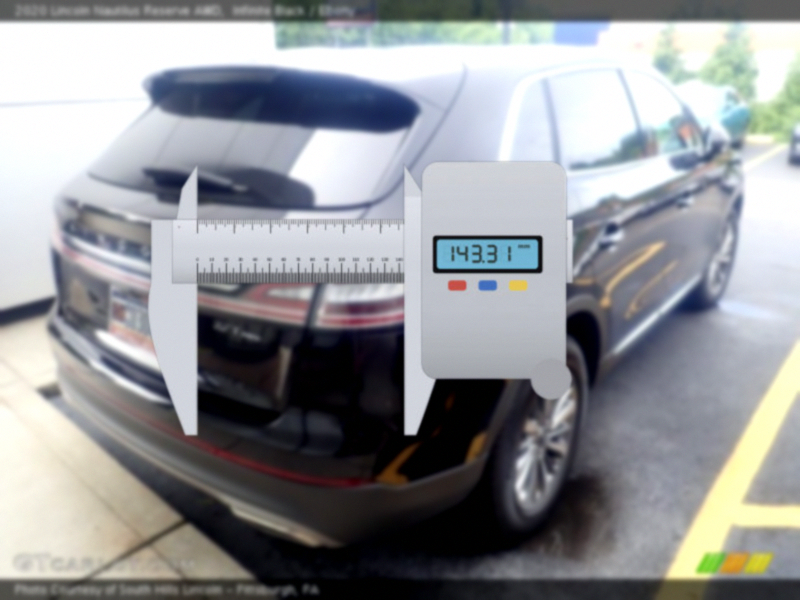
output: 143.31 (mm)
